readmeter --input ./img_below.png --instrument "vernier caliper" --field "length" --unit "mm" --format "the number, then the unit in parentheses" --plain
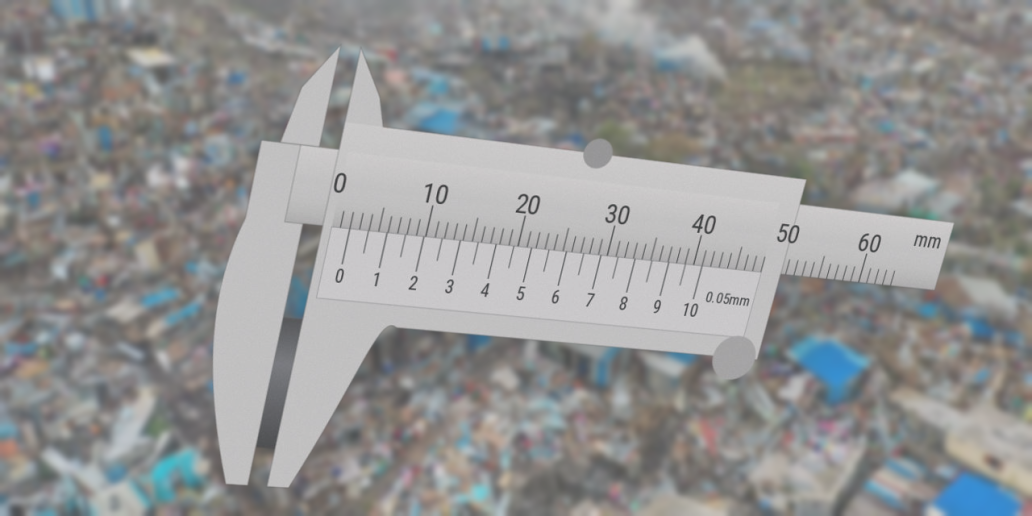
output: 2.0 (mm)
